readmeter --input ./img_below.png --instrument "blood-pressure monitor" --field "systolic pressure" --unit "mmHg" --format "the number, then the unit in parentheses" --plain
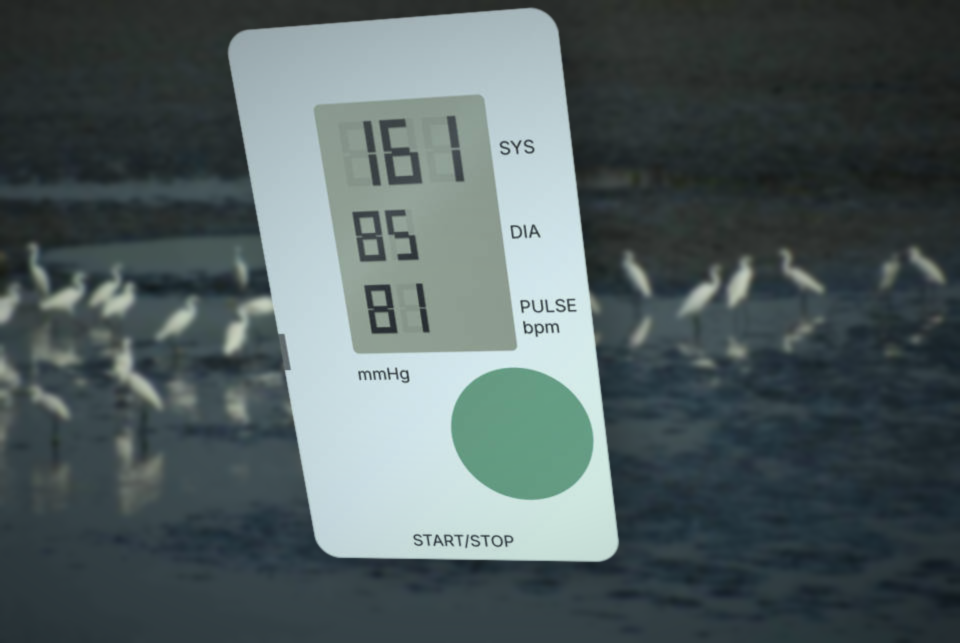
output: 161 (mmHg)
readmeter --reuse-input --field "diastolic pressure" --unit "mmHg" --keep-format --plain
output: 85 (mmHg)
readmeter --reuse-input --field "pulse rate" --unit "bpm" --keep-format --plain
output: 81 (bpm)
